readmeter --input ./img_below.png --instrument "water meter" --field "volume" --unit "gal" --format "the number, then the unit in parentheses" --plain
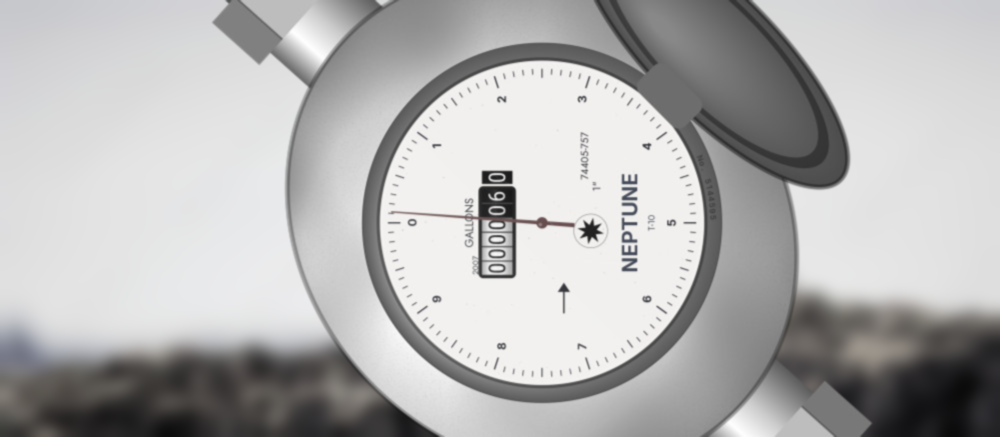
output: 60.1 (gal)
